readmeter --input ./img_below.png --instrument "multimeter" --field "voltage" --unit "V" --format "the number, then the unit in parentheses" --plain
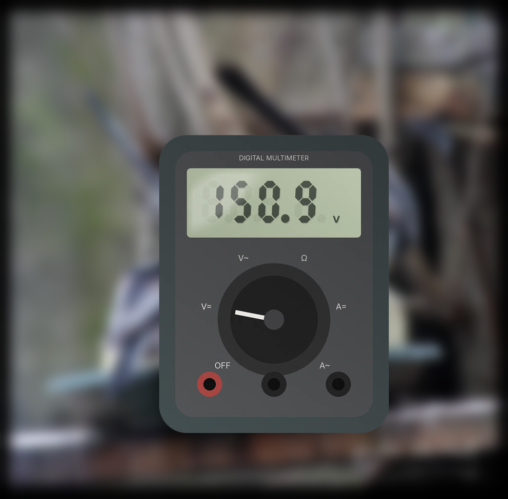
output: 150.9 (V)
